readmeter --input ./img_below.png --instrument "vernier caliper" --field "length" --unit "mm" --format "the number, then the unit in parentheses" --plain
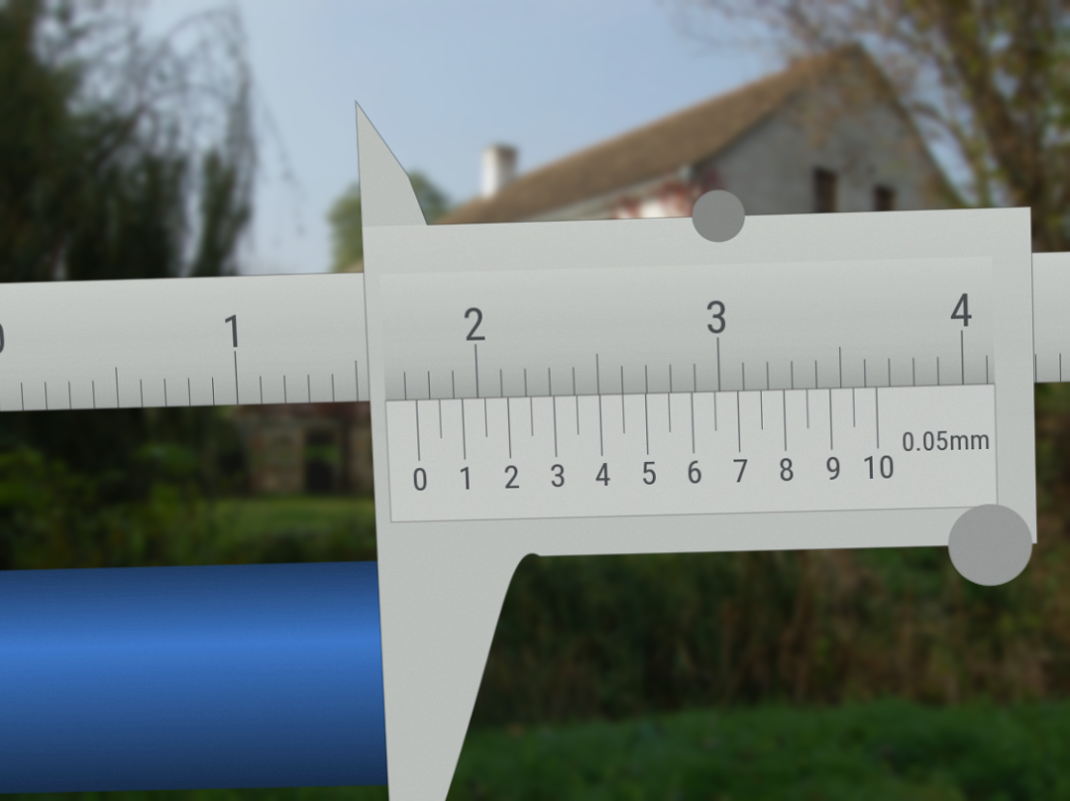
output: 17.45 (mm)
